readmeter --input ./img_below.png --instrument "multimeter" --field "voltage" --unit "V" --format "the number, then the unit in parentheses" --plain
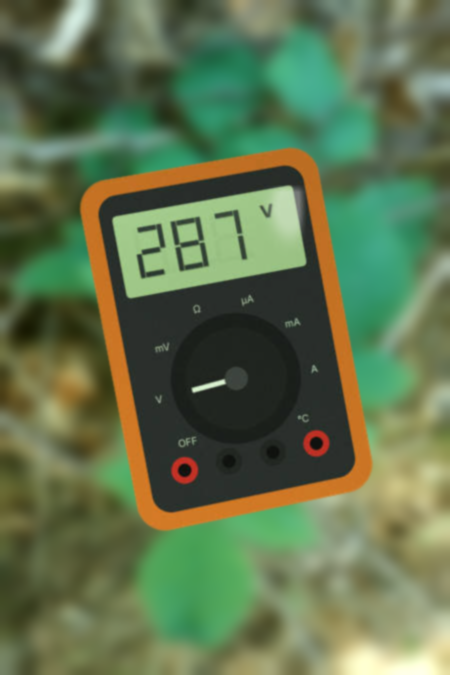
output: 287 (V)
